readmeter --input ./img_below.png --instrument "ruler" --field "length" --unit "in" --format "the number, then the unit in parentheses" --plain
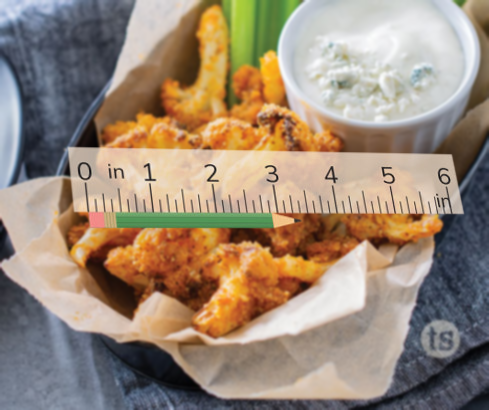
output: 3.375 (in)
